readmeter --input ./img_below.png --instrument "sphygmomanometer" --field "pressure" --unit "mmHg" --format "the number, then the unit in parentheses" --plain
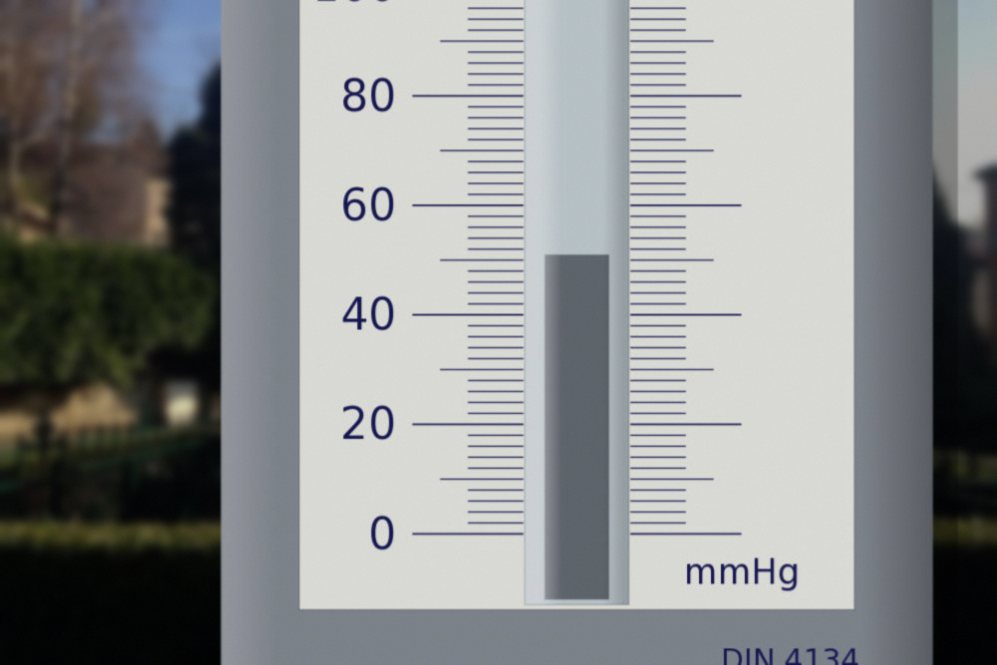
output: 51 (mmHg)
